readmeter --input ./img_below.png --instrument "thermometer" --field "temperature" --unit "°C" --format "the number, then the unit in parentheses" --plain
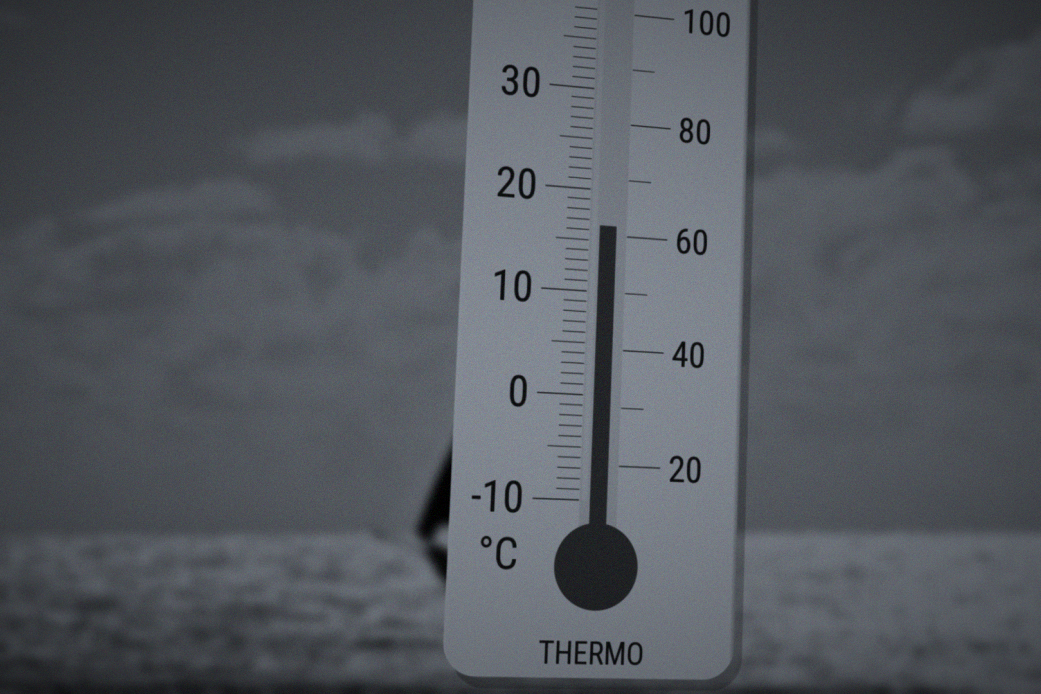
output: 16.5 (°C)
